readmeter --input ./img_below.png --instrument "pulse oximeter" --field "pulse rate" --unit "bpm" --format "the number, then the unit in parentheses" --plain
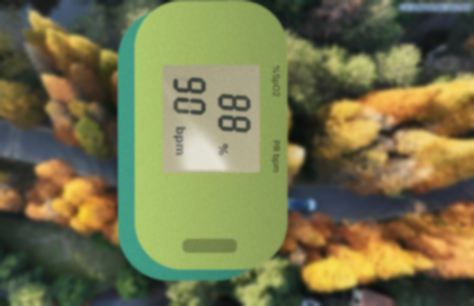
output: 90 (bpm)
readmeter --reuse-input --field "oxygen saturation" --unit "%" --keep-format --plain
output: 88 (%)
